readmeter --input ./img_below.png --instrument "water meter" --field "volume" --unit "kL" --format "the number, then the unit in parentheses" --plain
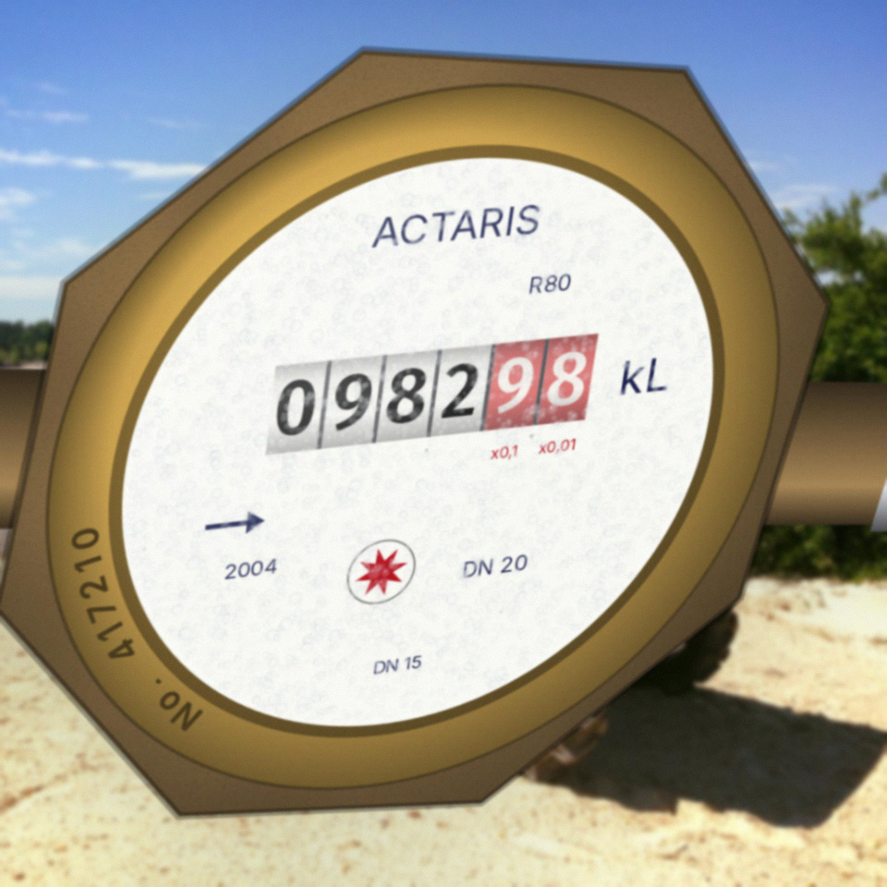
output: 982.98 (kL)
